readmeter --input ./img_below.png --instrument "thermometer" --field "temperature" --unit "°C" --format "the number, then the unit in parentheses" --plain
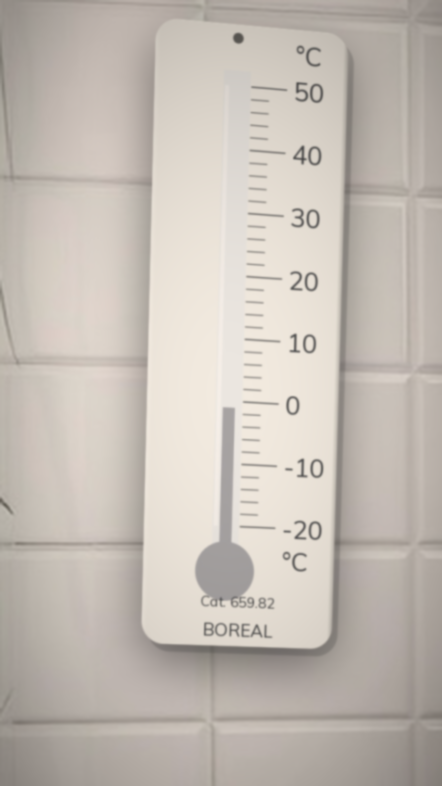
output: -1 (°C)
